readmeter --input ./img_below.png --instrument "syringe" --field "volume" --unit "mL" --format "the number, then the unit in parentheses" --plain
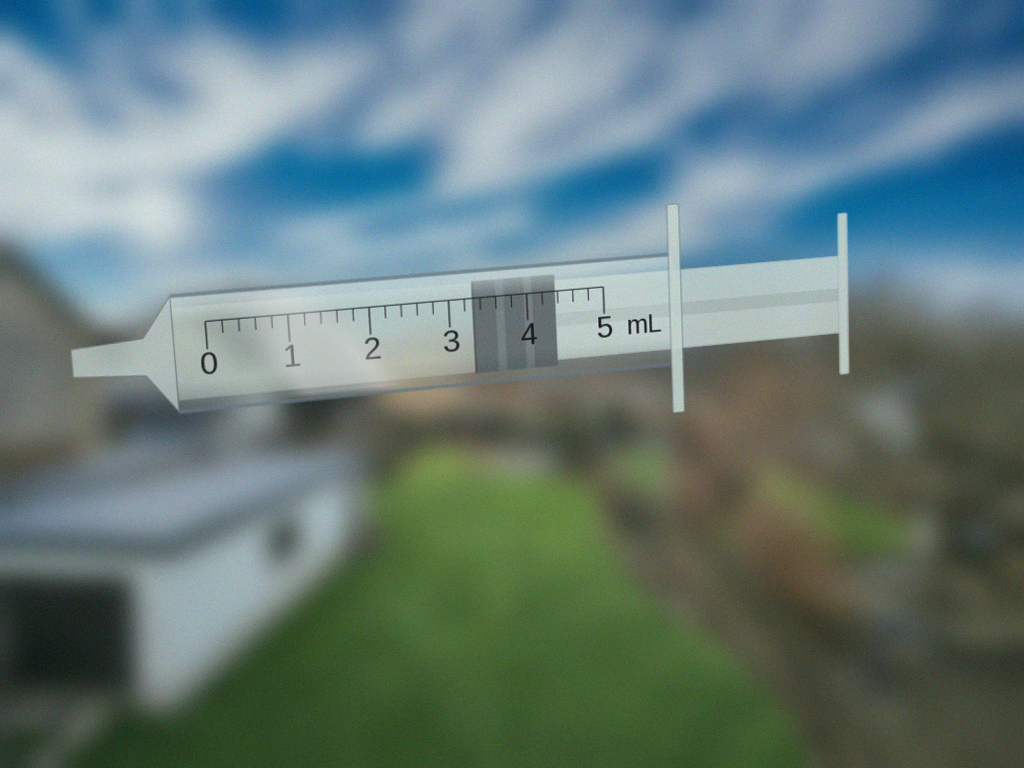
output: 3.3 (mL)
